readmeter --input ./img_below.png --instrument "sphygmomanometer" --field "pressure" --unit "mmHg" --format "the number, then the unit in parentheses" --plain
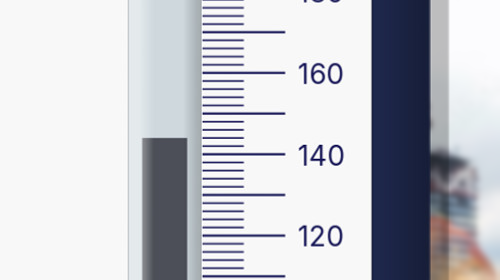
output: 144 (mmHg)
